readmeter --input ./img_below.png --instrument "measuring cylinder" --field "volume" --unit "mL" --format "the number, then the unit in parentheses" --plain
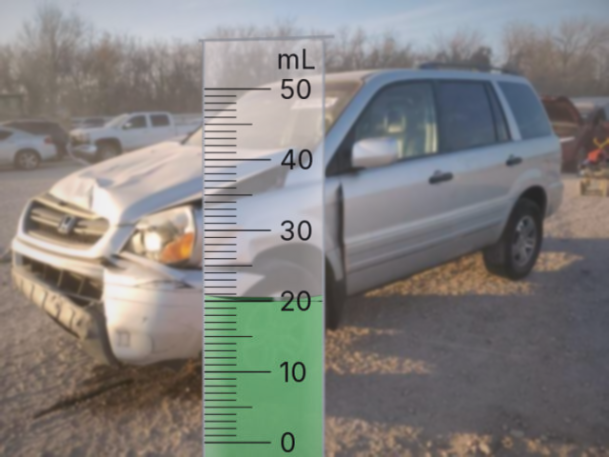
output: 20 (mL)
